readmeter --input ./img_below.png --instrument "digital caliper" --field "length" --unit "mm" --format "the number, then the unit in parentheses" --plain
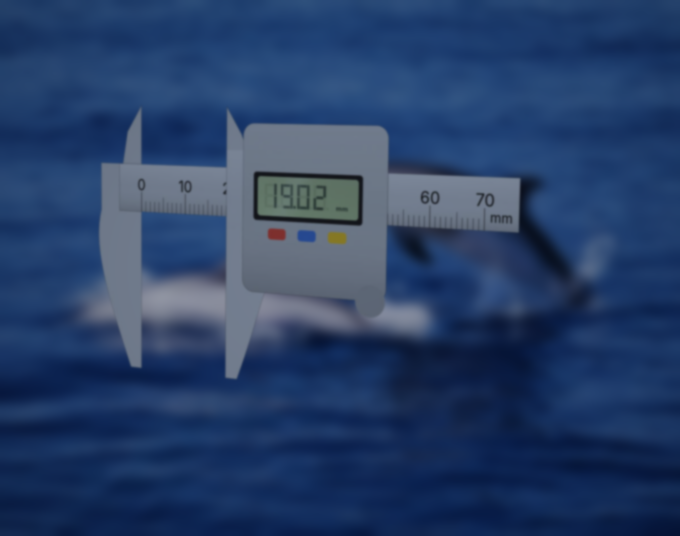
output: 19.02 (mm)
